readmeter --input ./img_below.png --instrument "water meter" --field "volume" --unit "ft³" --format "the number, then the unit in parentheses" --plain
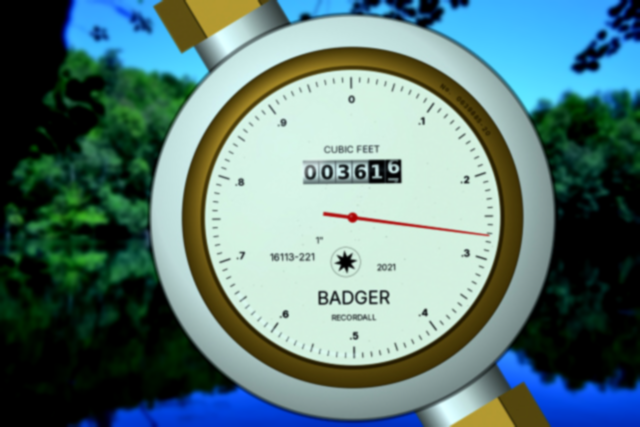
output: 3616.27 (ft³)
